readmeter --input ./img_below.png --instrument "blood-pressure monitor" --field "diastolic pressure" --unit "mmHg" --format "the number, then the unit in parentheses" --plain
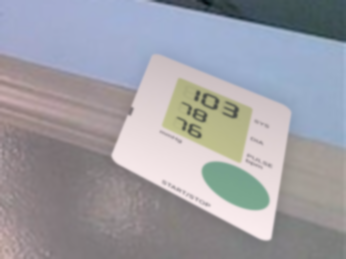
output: 78 (mmHg)
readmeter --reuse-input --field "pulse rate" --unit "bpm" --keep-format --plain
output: 76 (bpm)
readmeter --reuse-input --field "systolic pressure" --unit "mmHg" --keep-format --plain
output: 103 (mmHg)
